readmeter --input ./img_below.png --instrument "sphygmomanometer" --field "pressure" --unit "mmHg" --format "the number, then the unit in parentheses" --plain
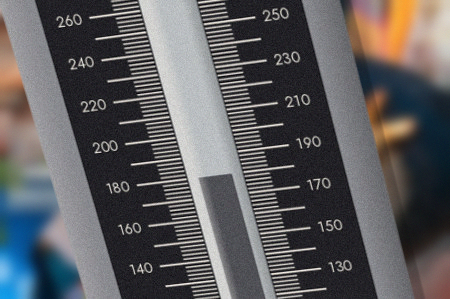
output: 180 (mmHg)
